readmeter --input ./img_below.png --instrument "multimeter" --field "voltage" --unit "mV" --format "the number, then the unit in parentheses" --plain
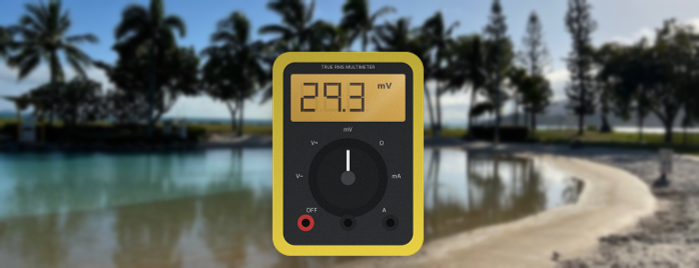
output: 29.3 (mV)
